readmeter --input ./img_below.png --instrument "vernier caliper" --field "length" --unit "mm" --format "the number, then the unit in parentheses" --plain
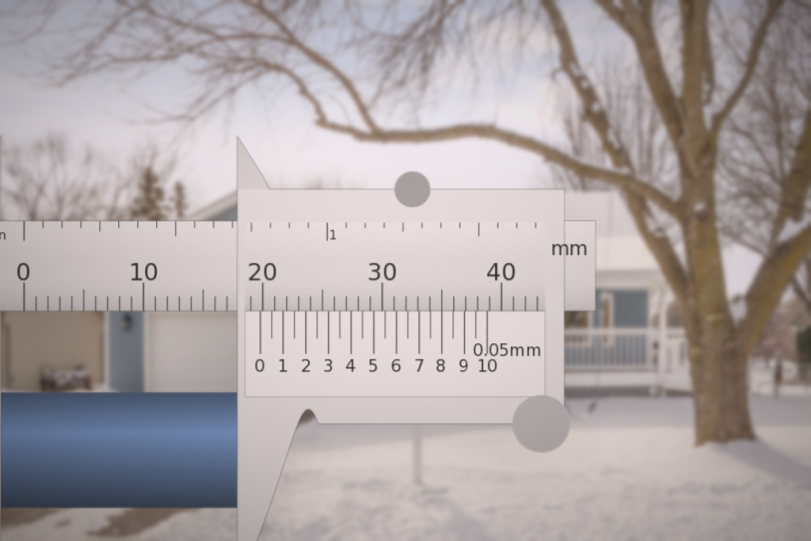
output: 19.8 (mm)
